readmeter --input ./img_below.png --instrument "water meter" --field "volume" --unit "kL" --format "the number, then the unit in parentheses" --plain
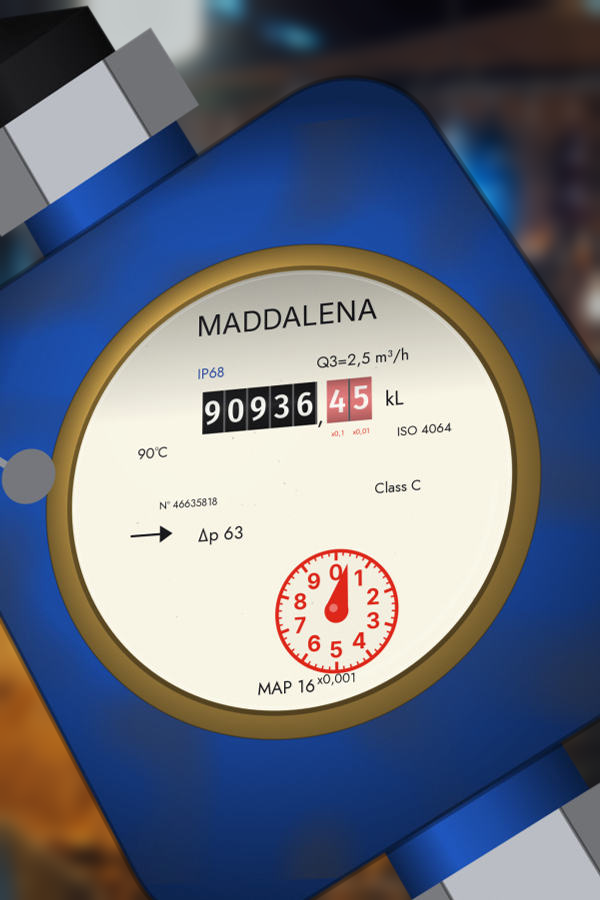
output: 90936.450 (kL)
